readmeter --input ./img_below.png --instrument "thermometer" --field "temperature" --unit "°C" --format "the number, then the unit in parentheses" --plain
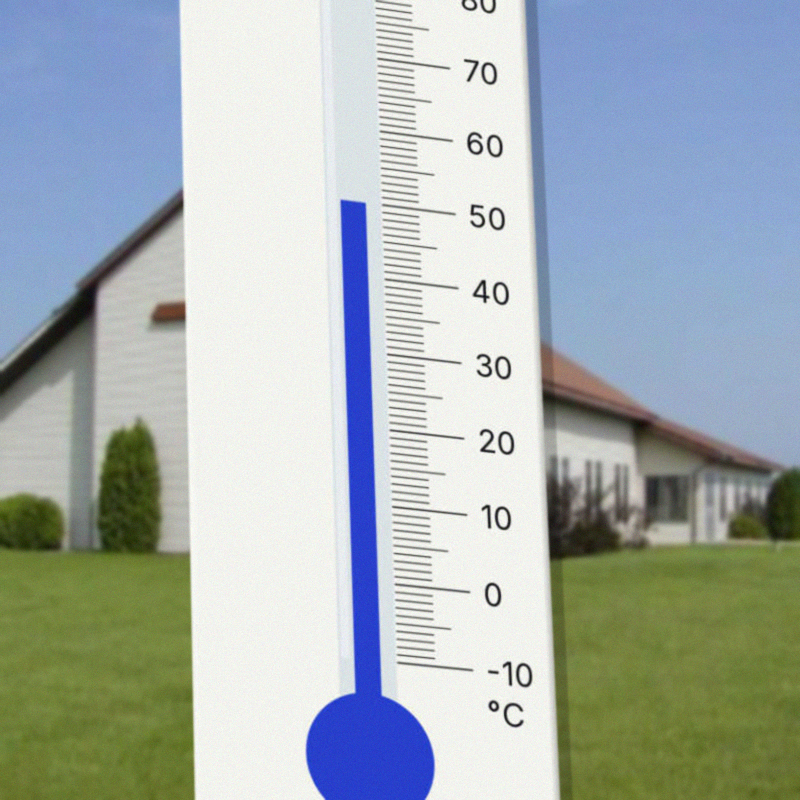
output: 50 (°C)
